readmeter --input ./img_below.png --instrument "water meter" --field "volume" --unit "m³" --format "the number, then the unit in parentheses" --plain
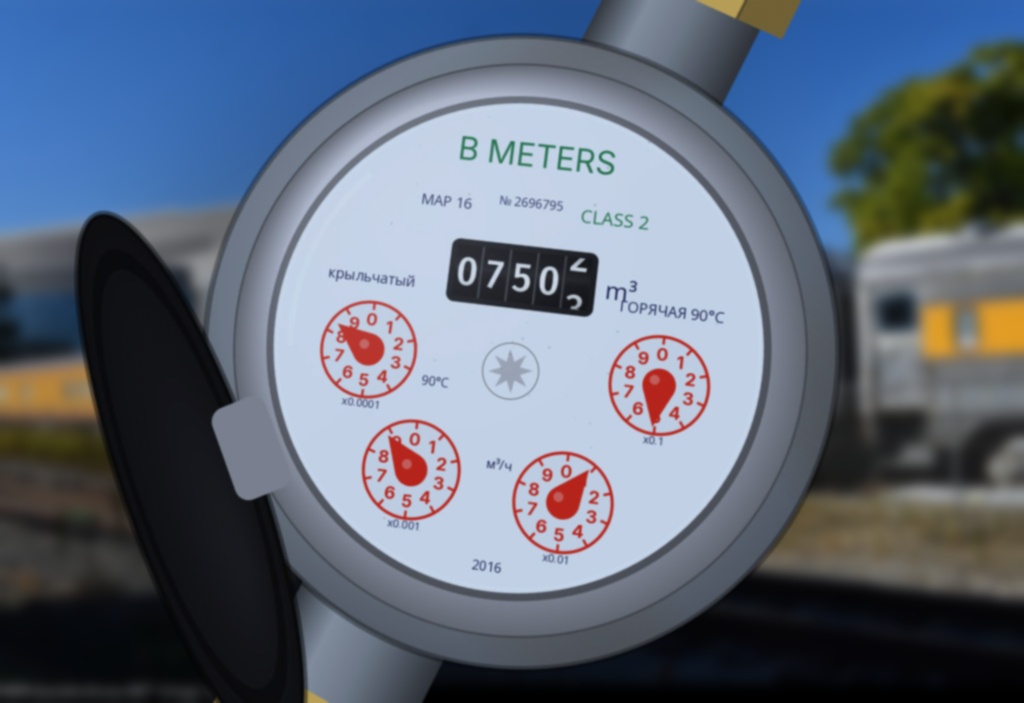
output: 7502.5088 (m³)
